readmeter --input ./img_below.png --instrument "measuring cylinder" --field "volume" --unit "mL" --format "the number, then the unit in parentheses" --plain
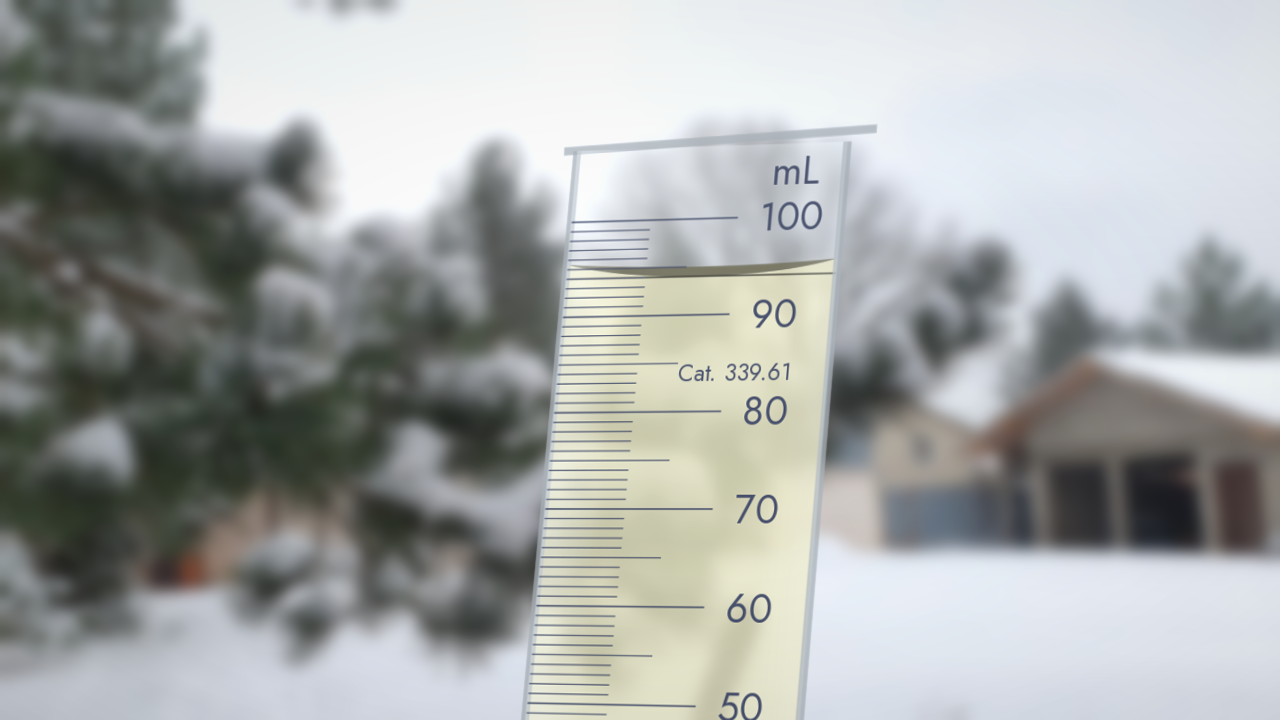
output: 94 (mL)
